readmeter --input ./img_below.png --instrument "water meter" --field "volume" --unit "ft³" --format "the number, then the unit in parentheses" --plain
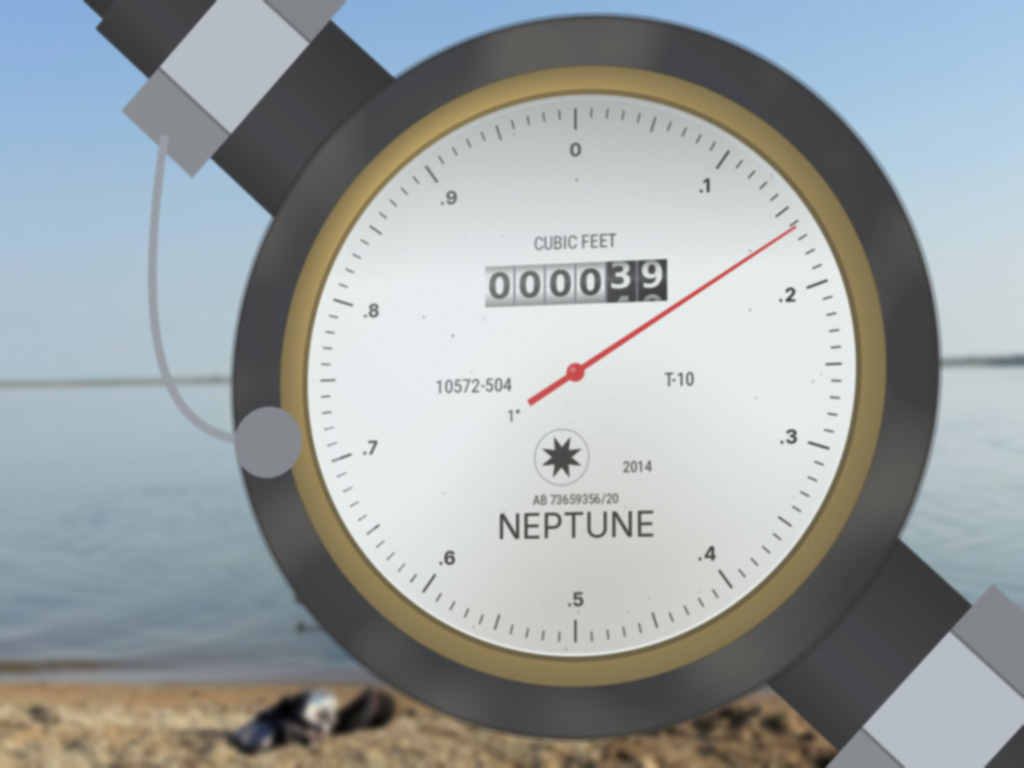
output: 39.16 (ft³)
